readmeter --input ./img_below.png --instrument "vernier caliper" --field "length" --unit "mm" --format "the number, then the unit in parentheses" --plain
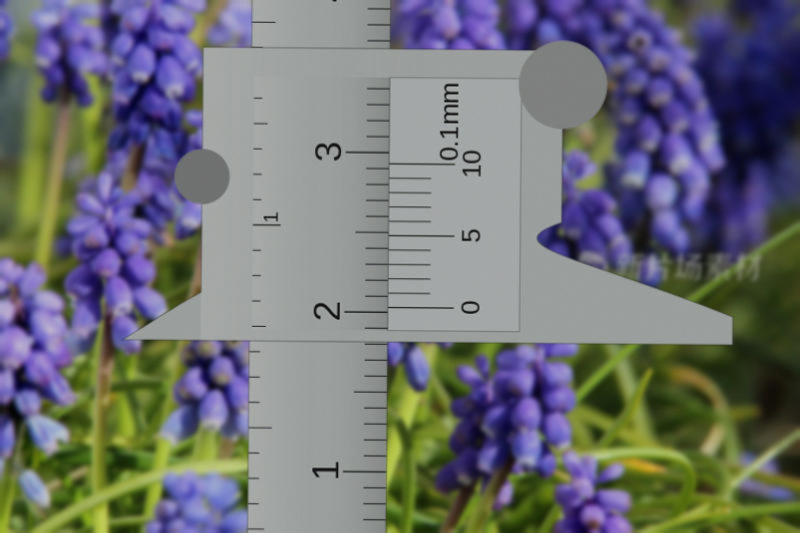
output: 20.3 (mm)
